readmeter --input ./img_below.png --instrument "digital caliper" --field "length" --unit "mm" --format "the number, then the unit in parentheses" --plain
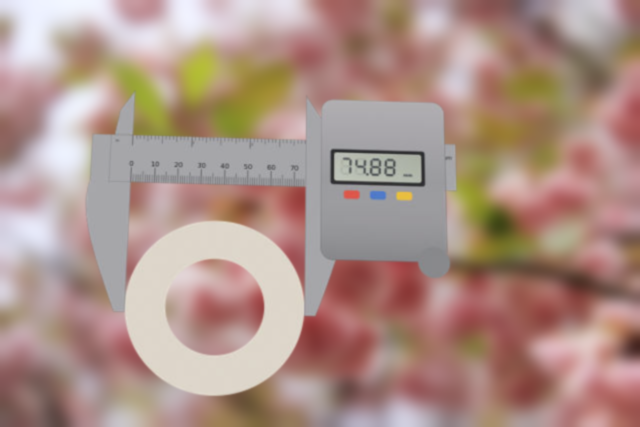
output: 74.88 (mm)
